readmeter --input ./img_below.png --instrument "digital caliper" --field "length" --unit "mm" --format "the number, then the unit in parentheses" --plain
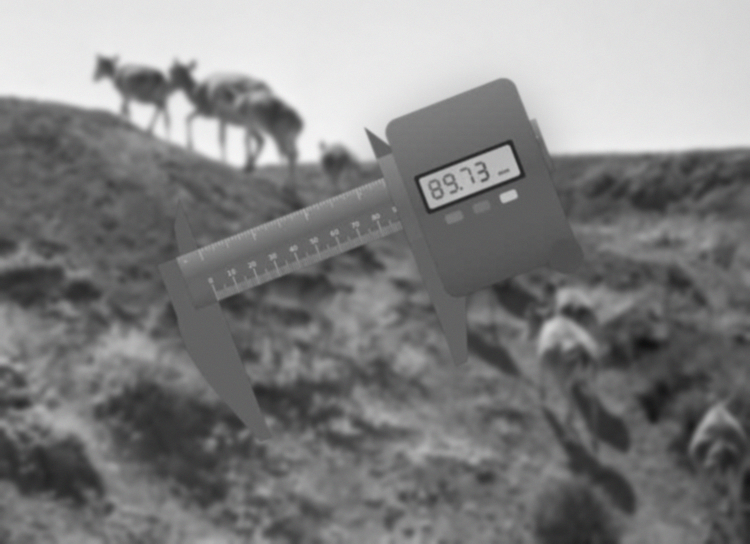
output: 89.73 (mm)
